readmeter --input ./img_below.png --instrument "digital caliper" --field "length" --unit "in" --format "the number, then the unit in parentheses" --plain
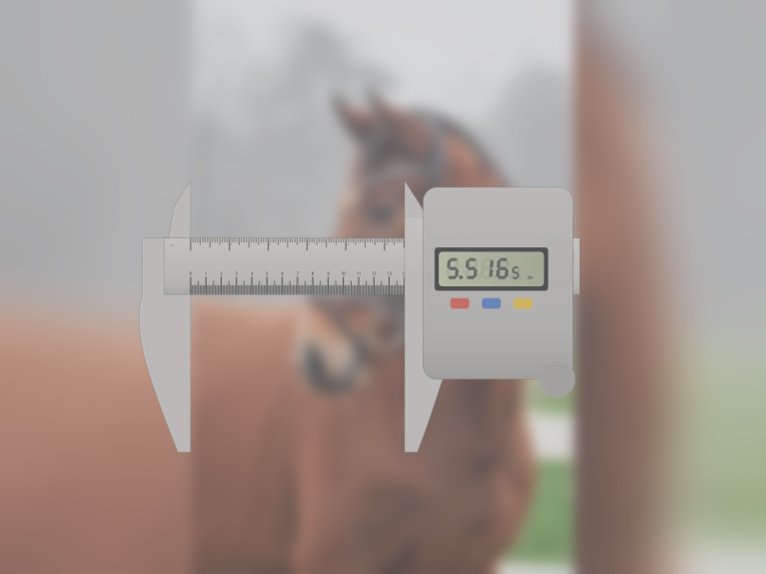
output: 5.5165 (in)
